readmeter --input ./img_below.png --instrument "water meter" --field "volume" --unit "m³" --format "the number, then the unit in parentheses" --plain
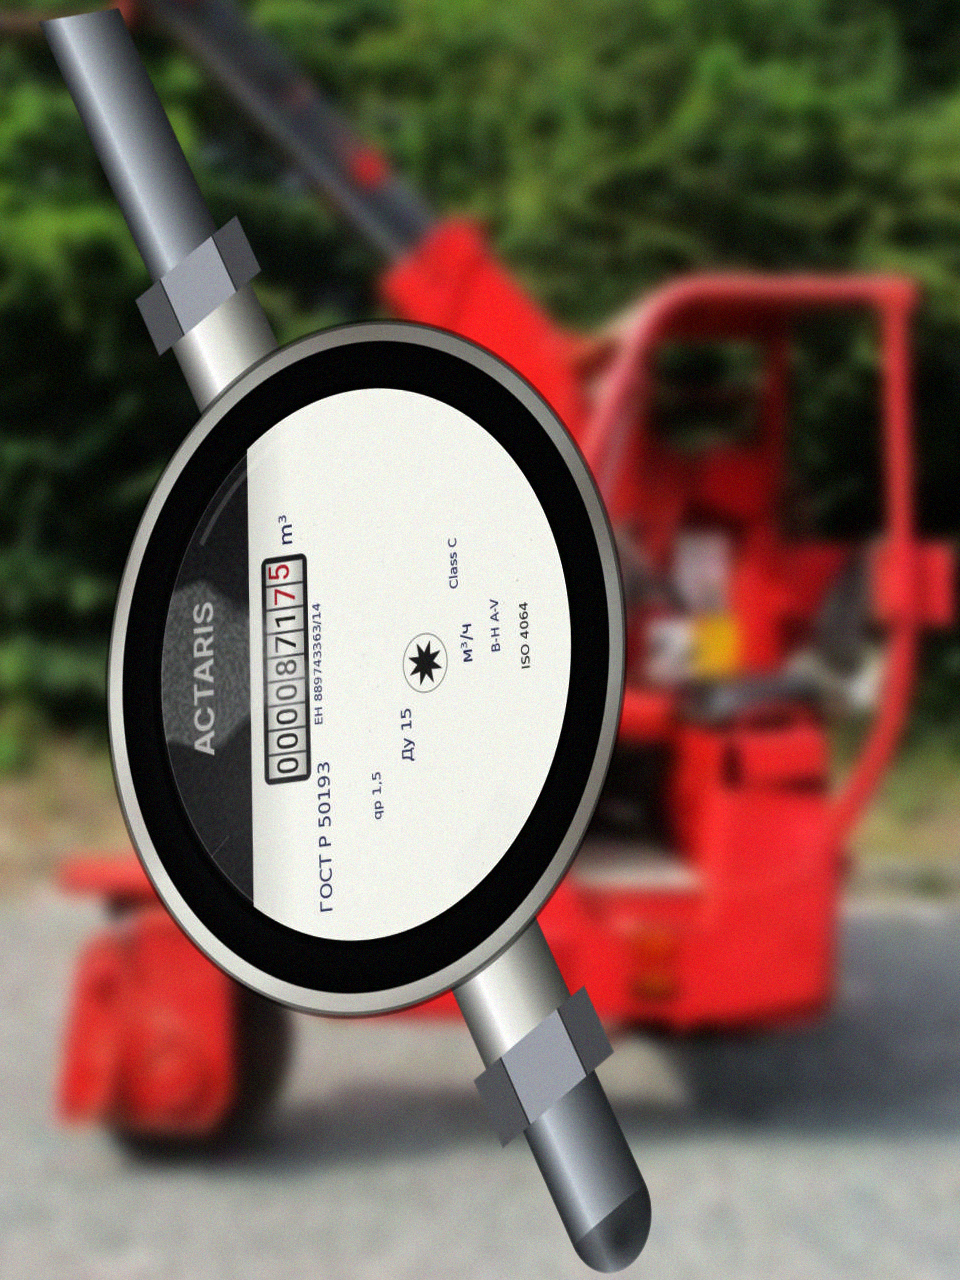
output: 871.75 (m³)
